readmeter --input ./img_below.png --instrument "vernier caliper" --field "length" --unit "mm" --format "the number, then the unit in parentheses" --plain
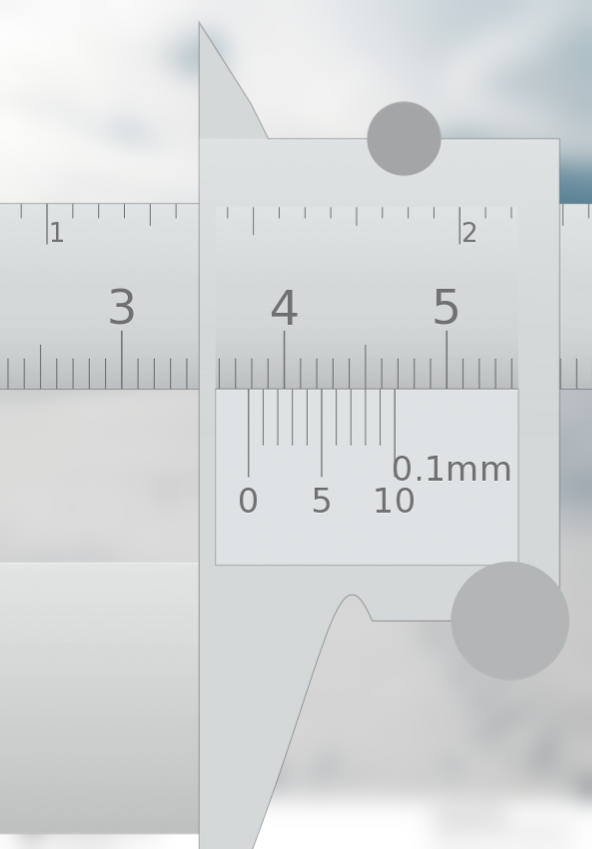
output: 37.8 (mm)
